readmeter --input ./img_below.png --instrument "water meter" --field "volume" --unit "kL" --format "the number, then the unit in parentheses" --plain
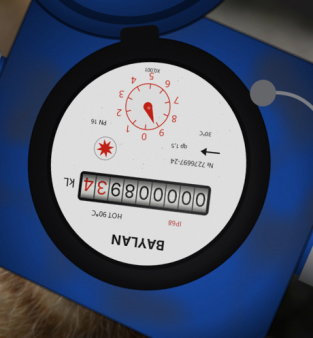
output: 89.339 (kL)
